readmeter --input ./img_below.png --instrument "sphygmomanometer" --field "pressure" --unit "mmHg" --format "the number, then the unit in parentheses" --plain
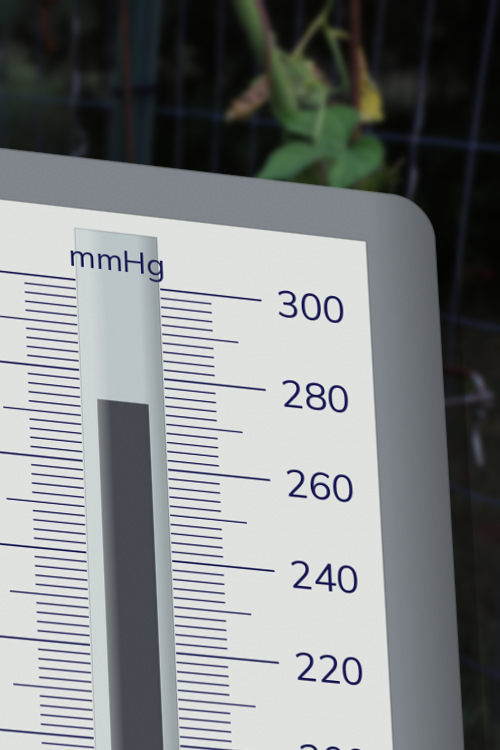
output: 274 (mmHg)
